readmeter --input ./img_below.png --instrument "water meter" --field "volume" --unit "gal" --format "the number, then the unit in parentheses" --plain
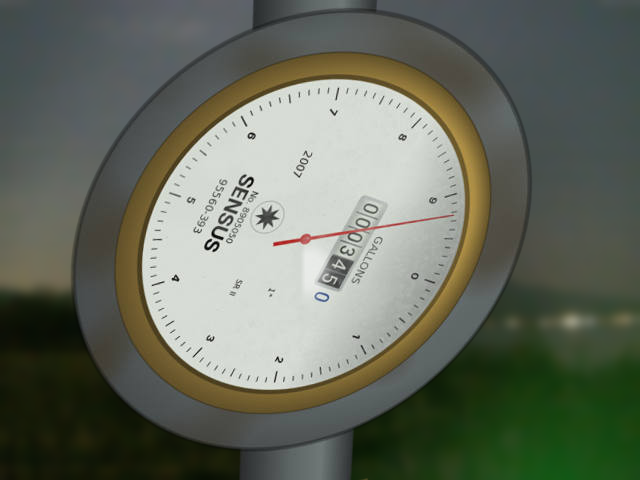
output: 3449.2 (gal)
